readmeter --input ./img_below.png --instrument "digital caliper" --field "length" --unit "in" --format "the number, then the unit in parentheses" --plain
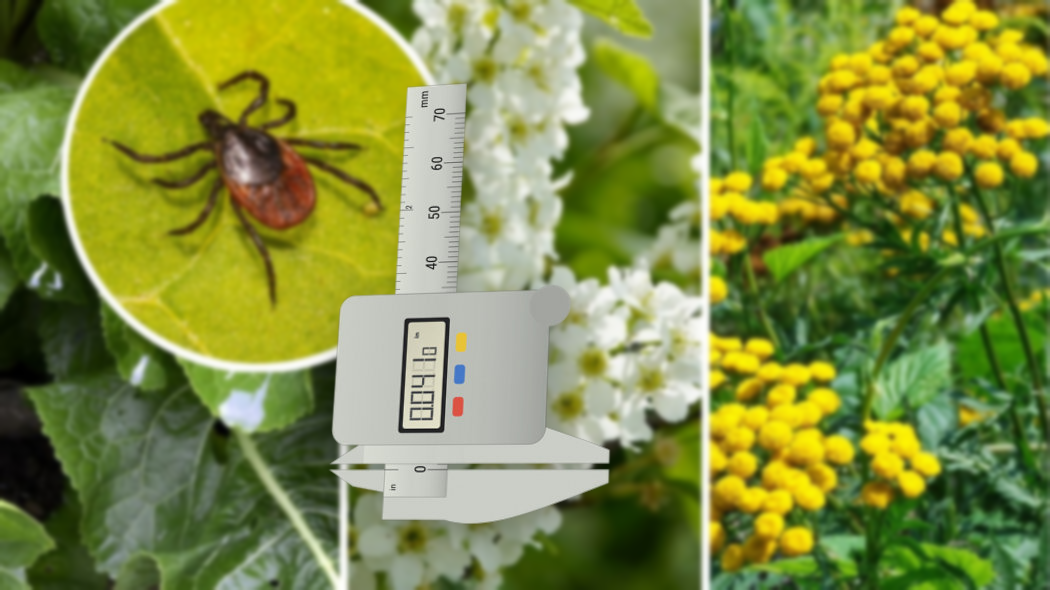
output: 0.0410 (in)
